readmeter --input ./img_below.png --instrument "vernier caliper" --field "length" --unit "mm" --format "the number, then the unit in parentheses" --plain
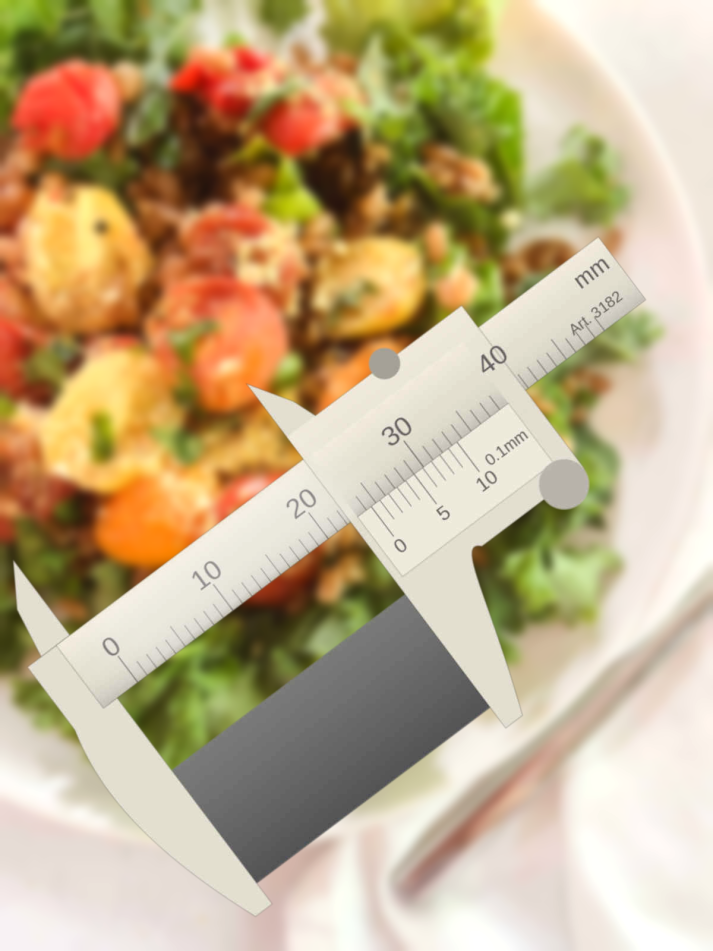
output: 24.5 (mm)
